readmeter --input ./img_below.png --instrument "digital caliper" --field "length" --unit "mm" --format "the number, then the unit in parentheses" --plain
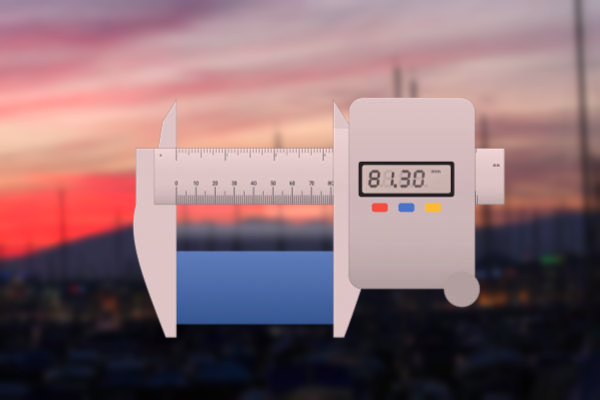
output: 81.30 (mm)
